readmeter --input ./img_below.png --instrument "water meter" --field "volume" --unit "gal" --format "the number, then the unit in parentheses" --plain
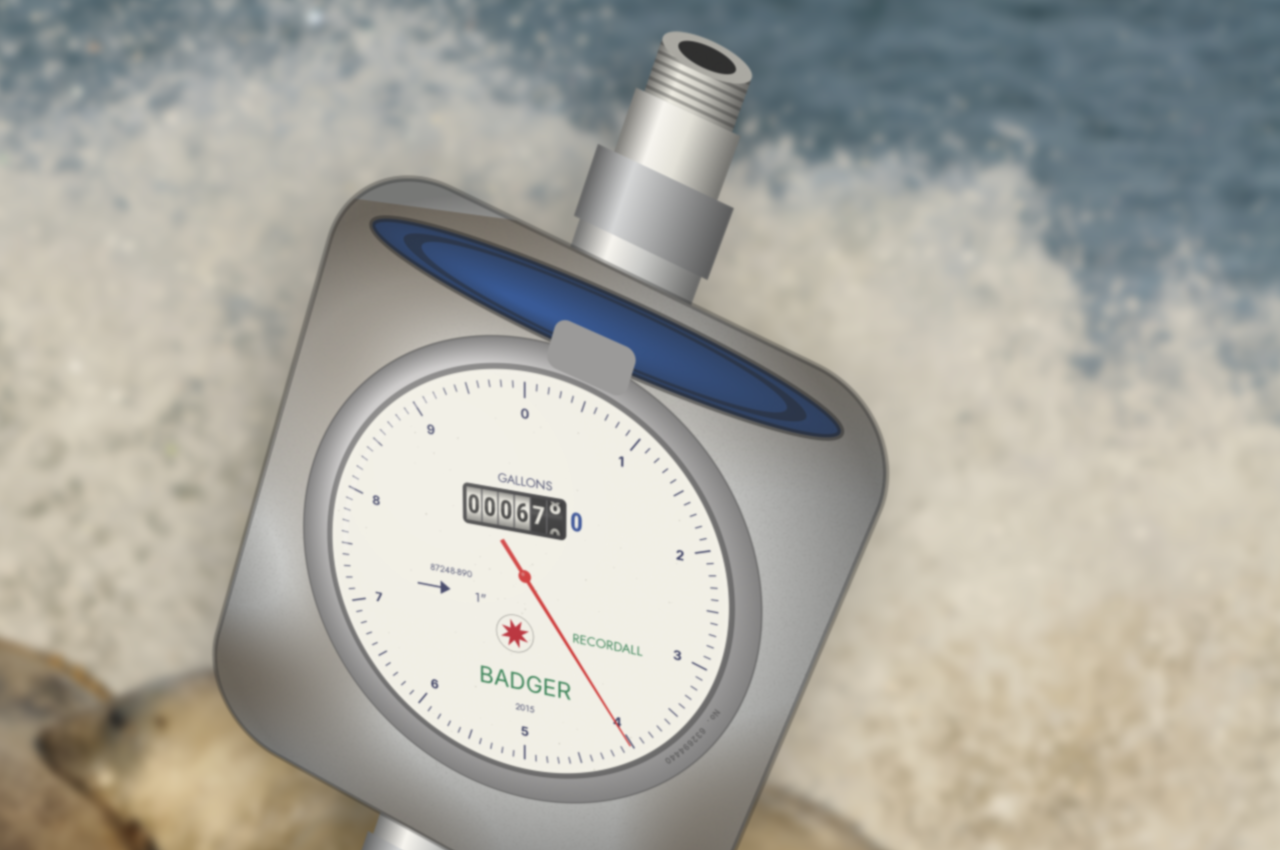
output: 6784.0 (gal)
